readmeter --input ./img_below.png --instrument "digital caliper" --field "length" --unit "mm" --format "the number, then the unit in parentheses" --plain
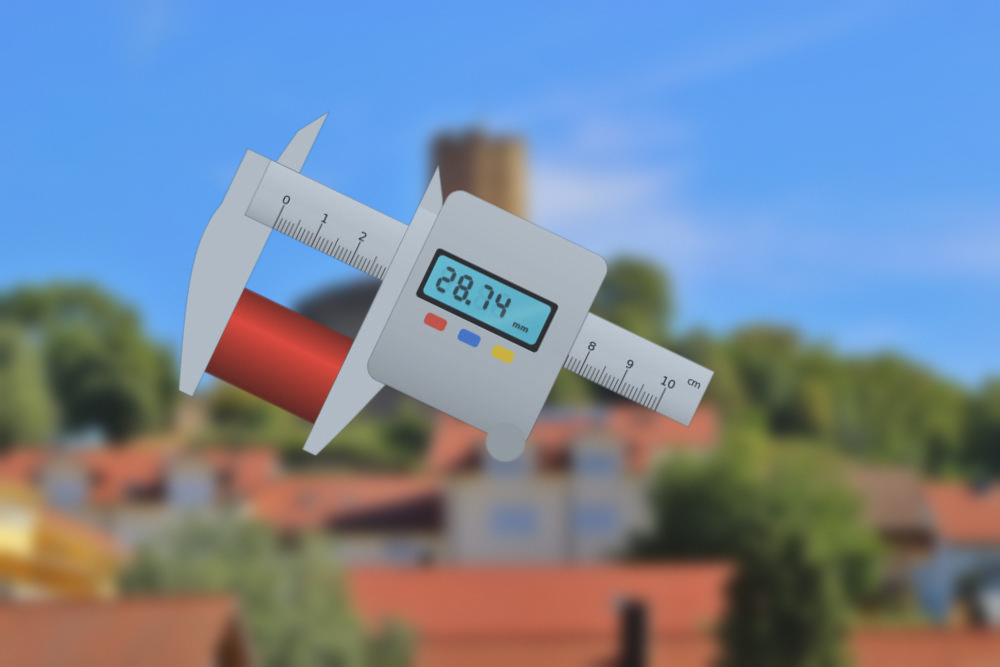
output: 28.74 (mm)
